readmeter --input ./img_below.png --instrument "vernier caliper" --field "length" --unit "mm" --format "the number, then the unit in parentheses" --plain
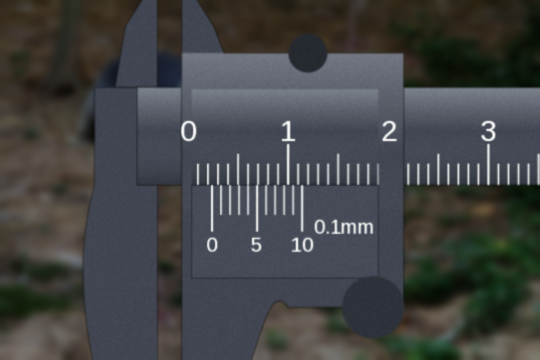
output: 2.4 (mm)
